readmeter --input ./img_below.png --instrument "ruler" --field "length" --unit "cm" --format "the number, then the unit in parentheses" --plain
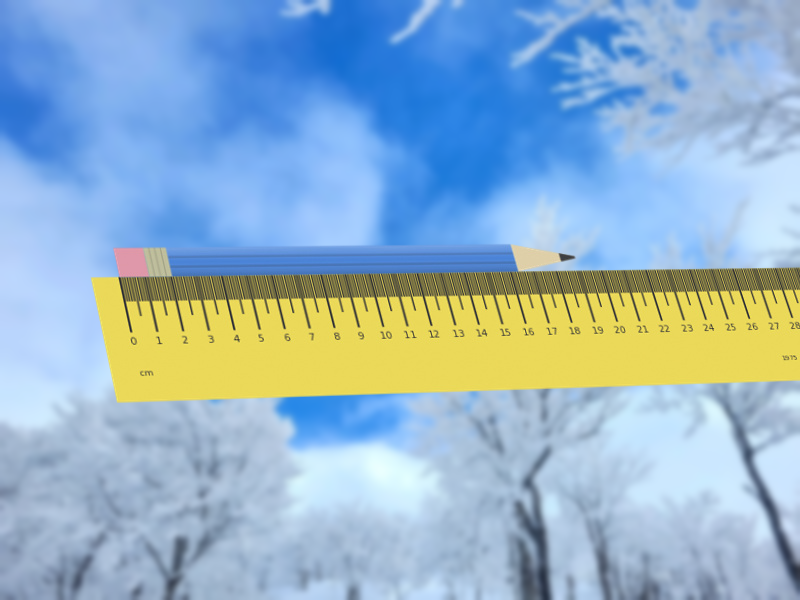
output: 19 (cm)
